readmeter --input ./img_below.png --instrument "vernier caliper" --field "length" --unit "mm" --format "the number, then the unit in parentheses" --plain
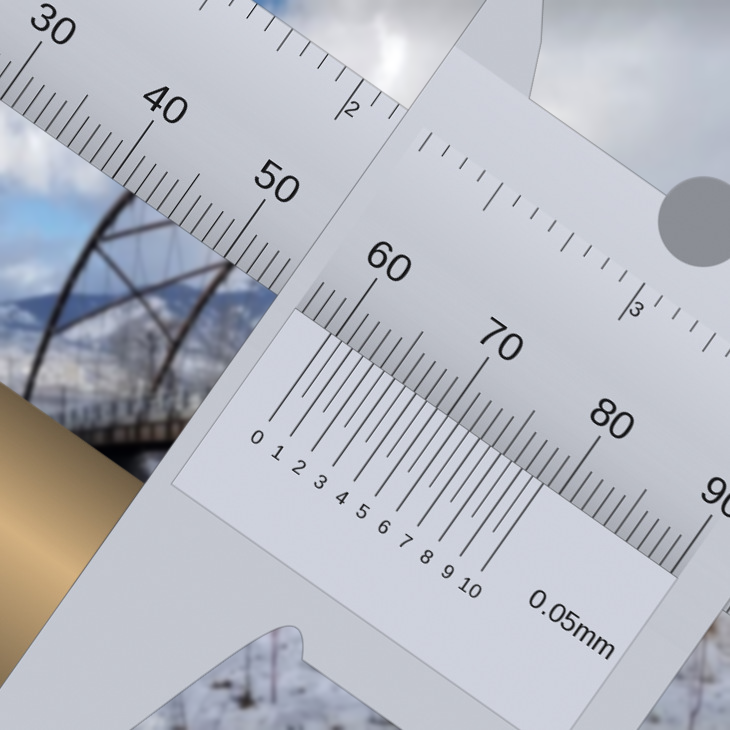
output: 59.6 (mm)
